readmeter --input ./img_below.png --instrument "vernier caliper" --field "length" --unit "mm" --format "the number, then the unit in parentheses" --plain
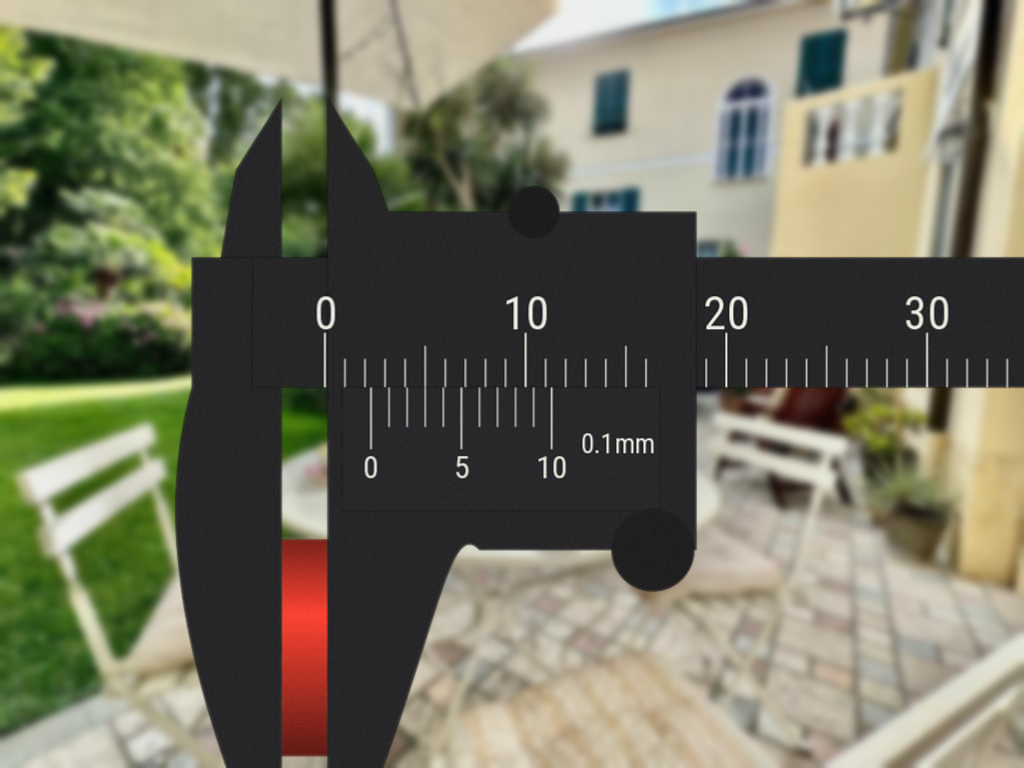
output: 2.3 (mm)
